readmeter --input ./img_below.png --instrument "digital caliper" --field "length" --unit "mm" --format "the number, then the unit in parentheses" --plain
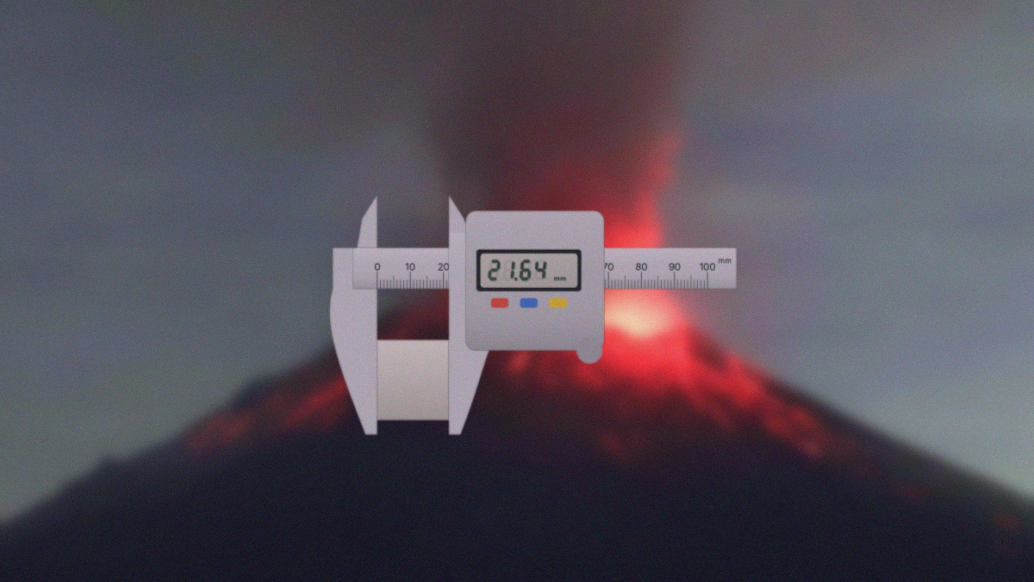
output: 21.64 (mm)
